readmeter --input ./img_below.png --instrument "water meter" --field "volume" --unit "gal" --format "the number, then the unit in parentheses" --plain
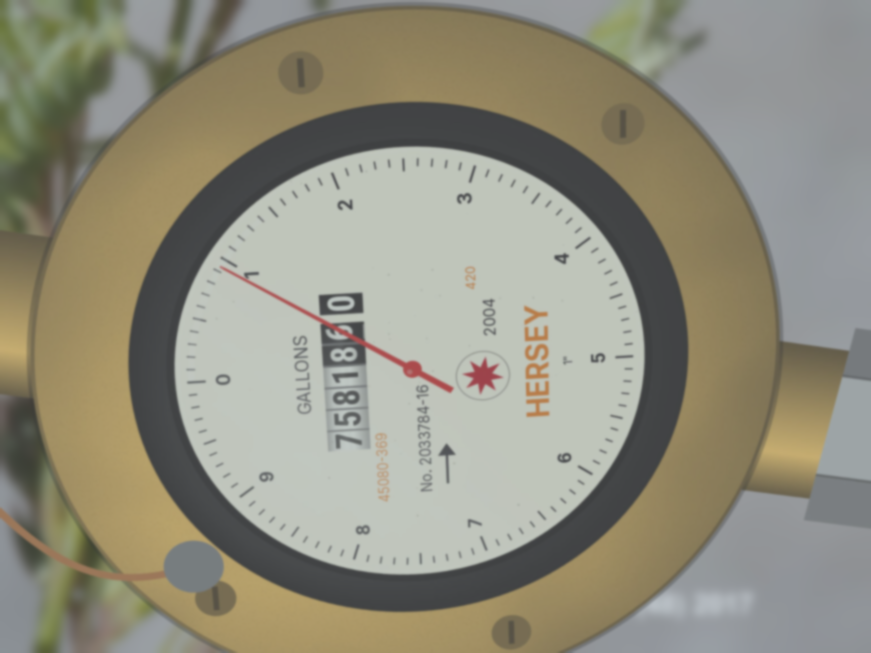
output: 7581860.9 (gal)
